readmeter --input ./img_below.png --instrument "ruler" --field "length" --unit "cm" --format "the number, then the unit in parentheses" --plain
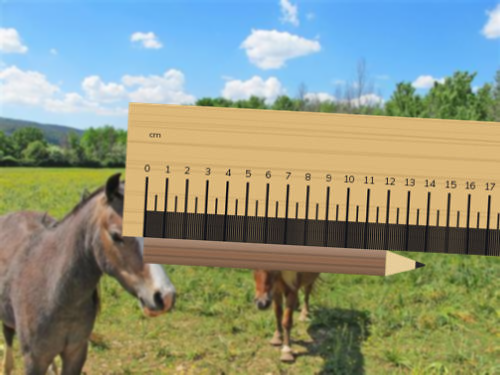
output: 14 (cm)
